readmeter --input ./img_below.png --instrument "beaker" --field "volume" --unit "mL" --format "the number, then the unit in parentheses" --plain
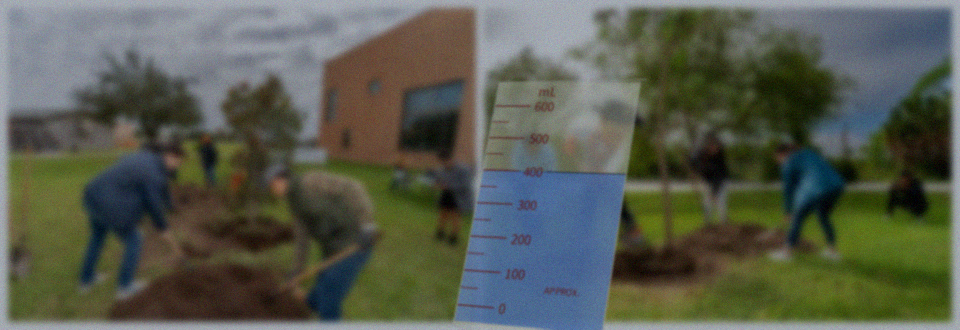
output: 400 (mL)
